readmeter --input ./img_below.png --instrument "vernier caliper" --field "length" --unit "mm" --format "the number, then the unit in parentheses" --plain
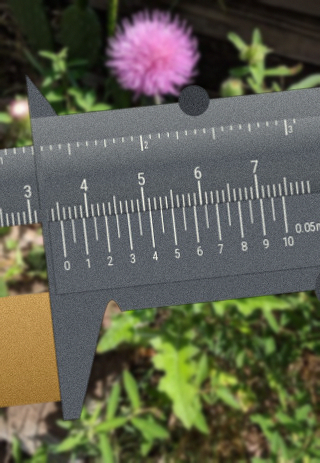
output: 35.4 (mm)
